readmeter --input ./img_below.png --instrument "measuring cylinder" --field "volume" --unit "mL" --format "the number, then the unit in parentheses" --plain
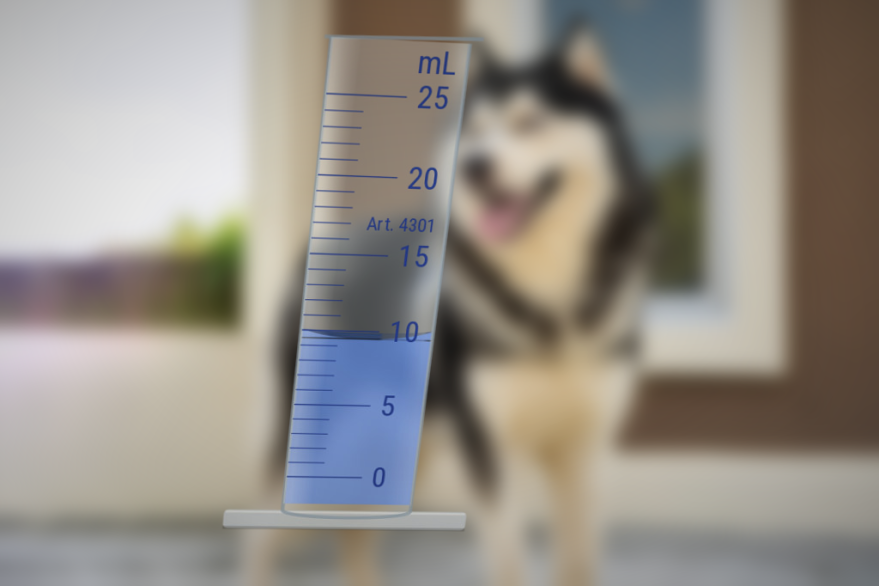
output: 9.5 (mL)
